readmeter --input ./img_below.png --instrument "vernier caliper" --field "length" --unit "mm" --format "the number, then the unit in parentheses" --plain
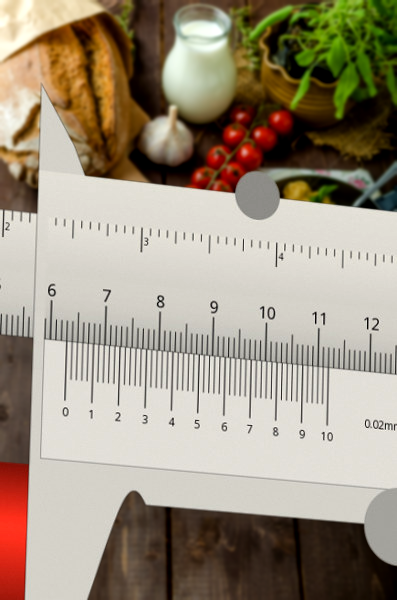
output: 63.0 (mm)
